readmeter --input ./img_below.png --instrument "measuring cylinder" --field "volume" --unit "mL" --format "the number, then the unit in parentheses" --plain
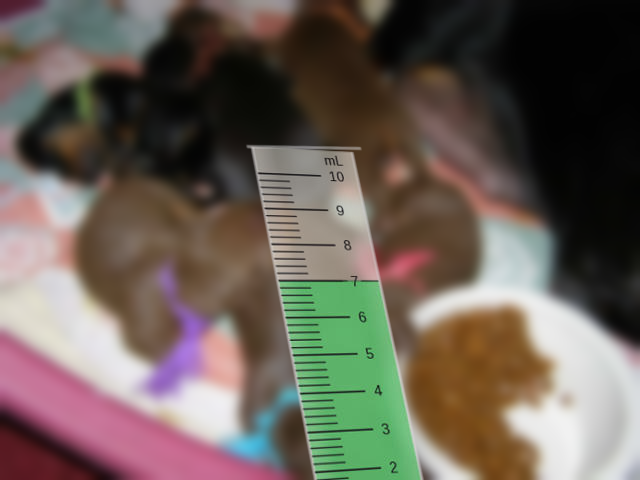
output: 7 (mL)
